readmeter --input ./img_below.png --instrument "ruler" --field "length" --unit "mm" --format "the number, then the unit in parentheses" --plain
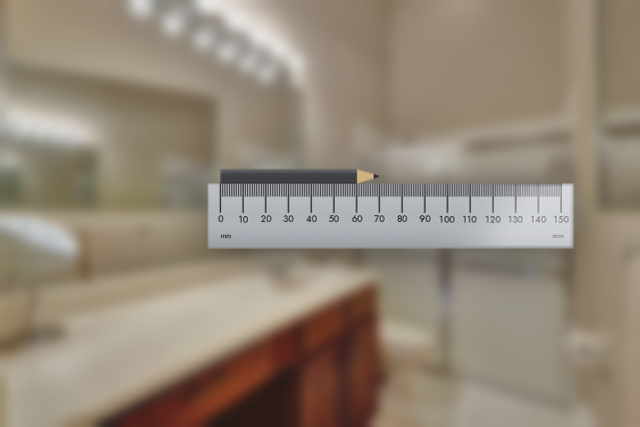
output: 70 (mm)
